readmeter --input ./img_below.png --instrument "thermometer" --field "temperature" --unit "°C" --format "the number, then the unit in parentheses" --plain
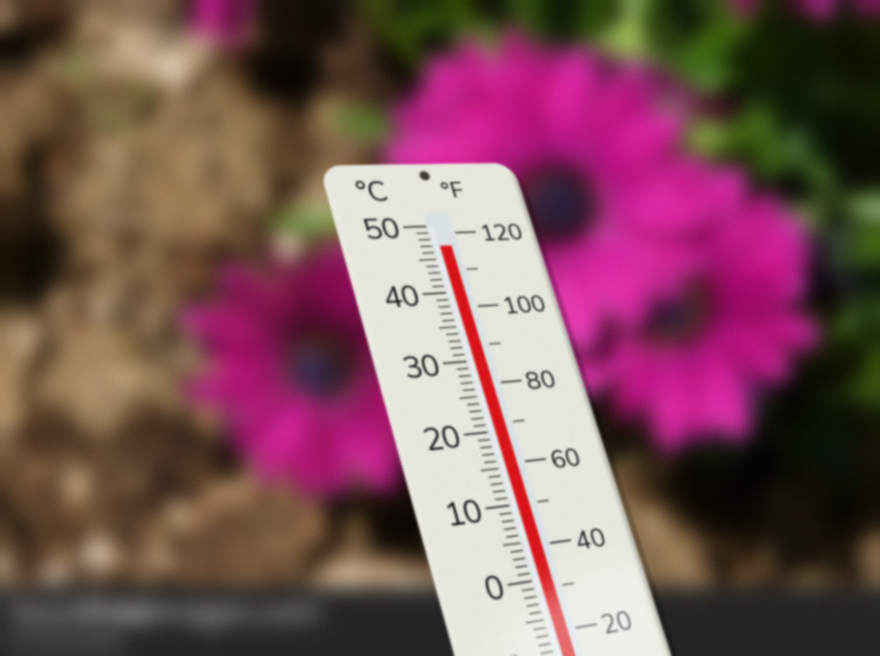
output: 47 (°C)
